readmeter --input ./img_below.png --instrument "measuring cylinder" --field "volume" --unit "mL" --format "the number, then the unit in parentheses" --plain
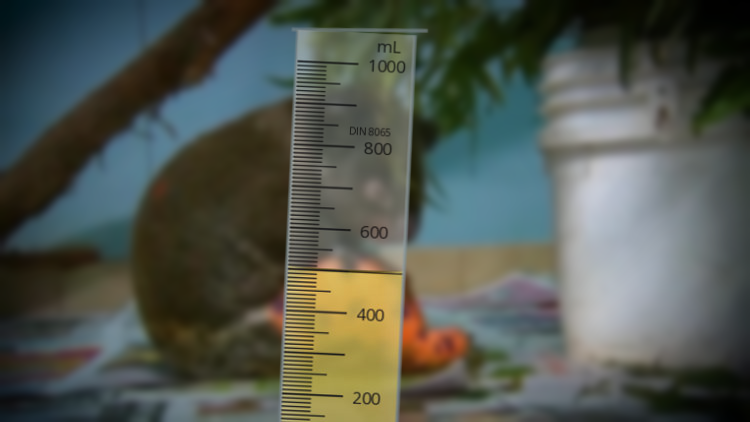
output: 500 (mL)
